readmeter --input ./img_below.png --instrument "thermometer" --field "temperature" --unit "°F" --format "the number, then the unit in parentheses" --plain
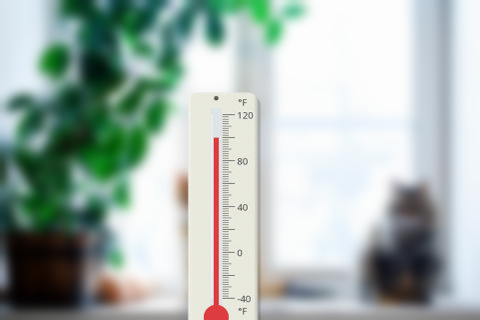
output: 100 (°F)
